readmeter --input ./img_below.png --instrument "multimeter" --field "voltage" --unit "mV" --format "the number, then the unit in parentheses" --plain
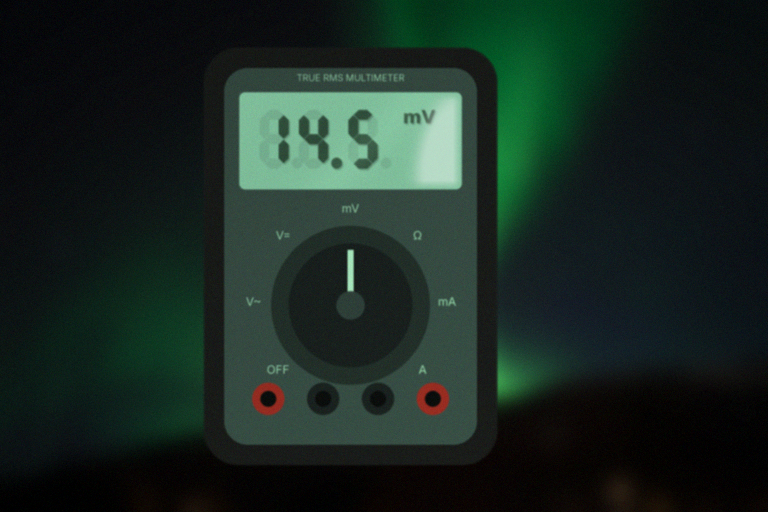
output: 14.5 (mV)
